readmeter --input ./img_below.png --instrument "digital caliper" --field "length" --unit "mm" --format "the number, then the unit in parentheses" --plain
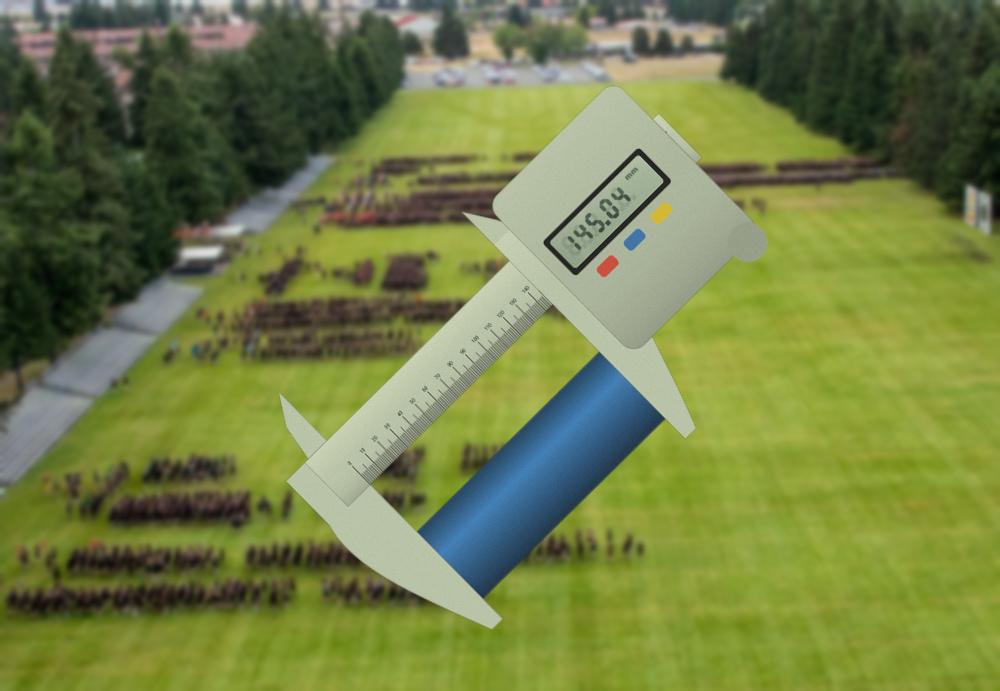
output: 145.04 (mm)
